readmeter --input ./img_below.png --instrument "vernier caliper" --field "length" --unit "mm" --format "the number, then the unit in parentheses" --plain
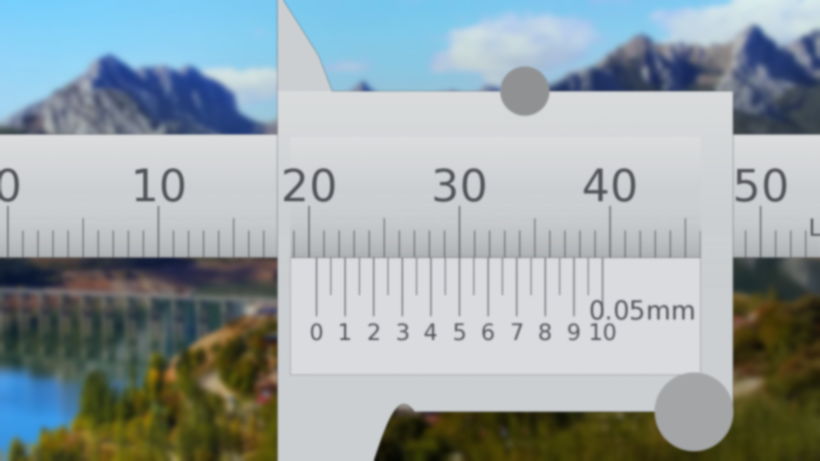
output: 20.5 (mm)
